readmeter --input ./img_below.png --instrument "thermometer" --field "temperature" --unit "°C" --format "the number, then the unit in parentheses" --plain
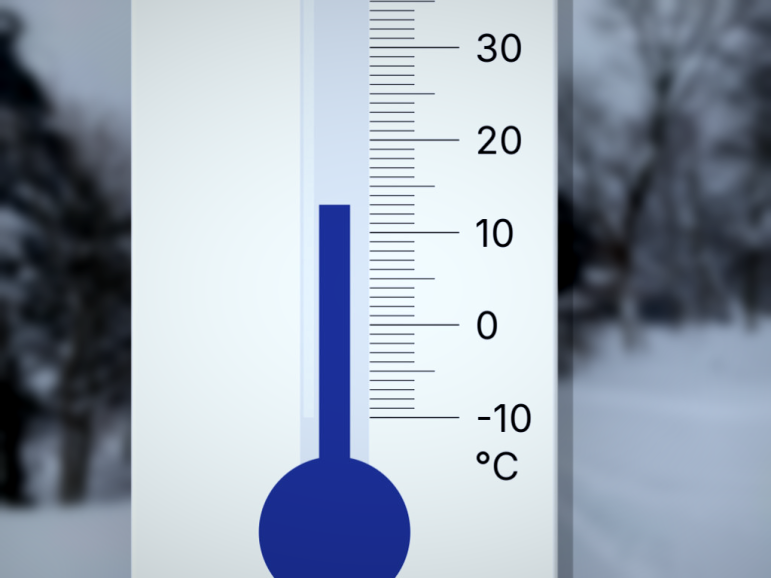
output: 13 (°C)
